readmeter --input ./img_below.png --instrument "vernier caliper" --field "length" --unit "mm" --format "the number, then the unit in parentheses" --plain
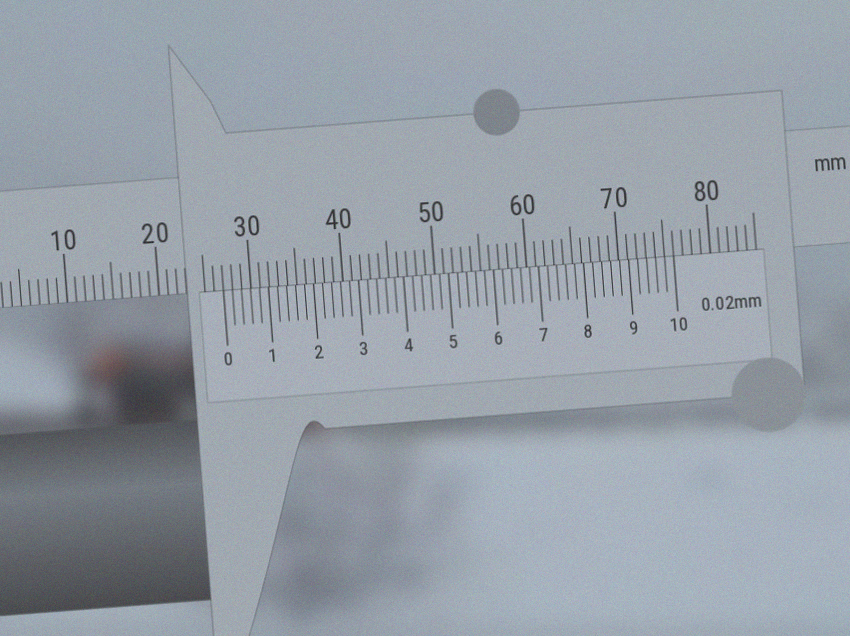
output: 27.0 (mm)
